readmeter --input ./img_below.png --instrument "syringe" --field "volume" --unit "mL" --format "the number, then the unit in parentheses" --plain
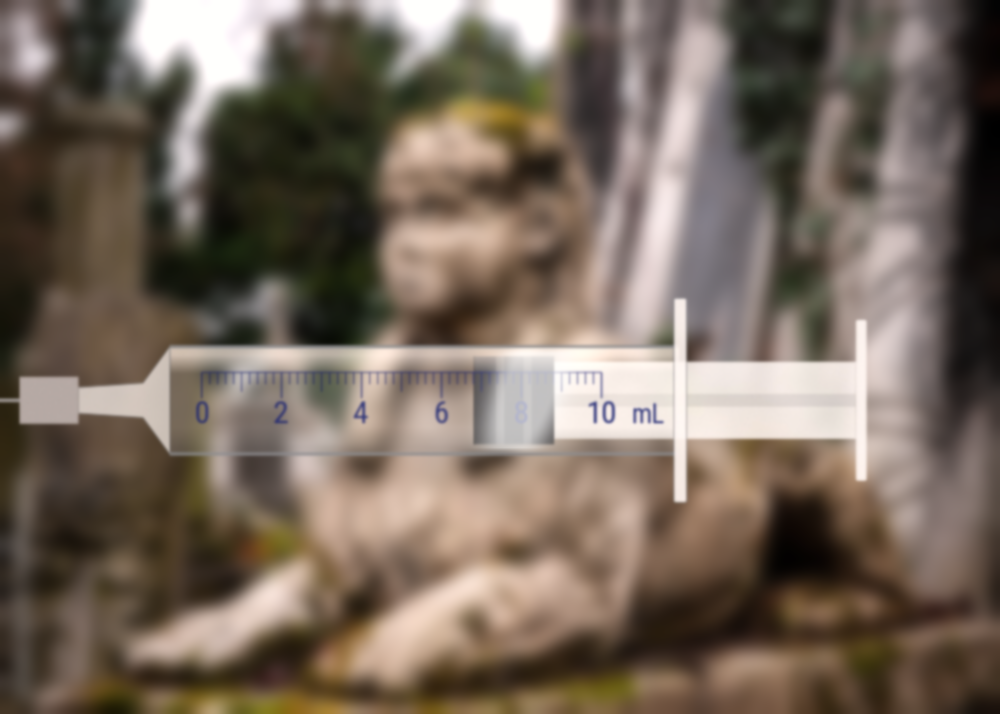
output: 6.8 (mL)
